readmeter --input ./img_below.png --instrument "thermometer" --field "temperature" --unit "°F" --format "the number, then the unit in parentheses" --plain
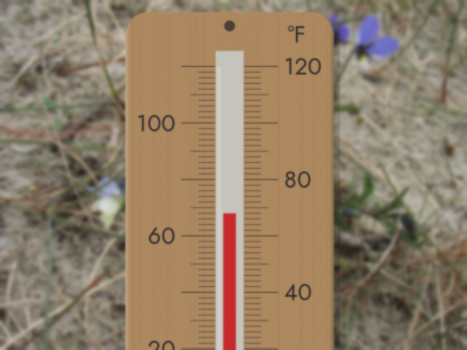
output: 68 (°F)
